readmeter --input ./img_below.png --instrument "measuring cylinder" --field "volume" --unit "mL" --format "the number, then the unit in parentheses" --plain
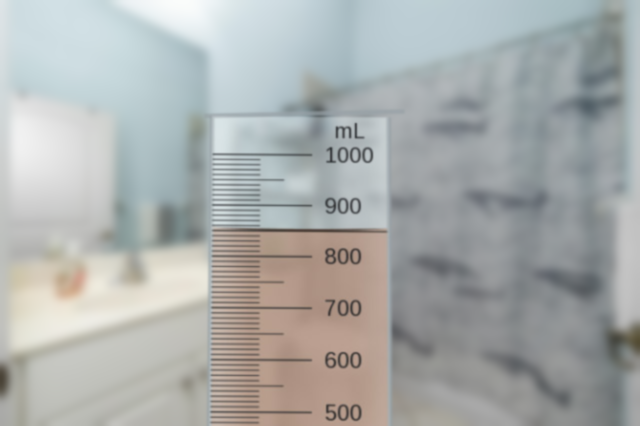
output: 850 (mL)
